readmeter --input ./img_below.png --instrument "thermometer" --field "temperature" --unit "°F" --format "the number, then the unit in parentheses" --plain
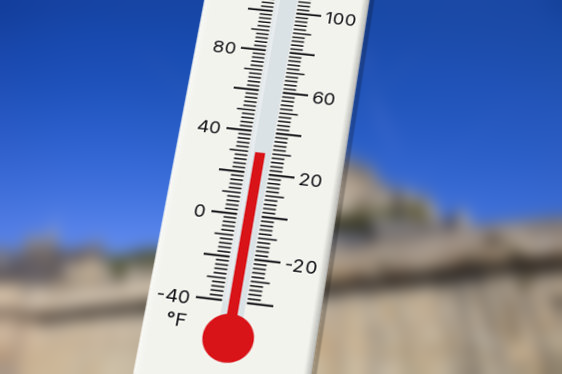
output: 30 (°F)
